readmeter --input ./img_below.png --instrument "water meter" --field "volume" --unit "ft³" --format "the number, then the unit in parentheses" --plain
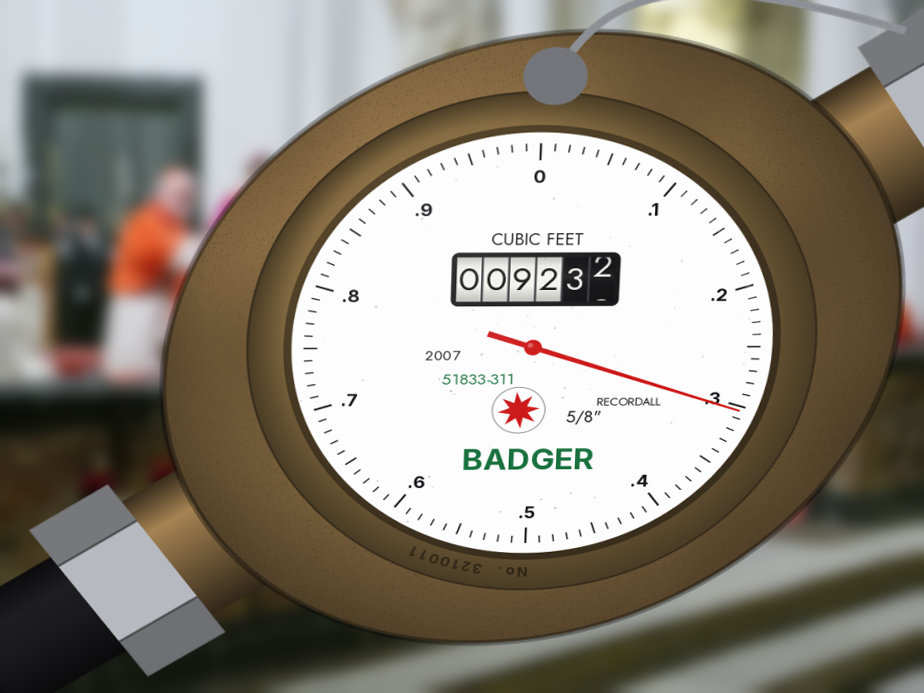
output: 9232.30 (ft³)
